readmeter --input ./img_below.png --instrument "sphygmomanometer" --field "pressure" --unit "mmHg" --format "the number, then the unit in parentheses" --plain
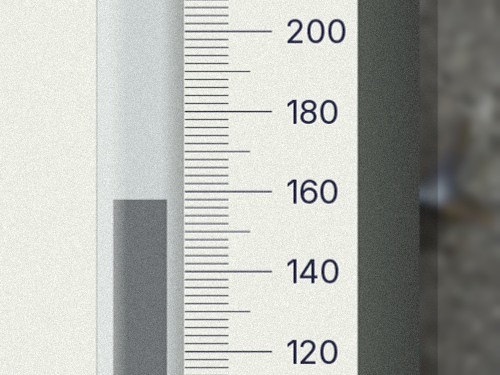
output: 158 (mmHg)
